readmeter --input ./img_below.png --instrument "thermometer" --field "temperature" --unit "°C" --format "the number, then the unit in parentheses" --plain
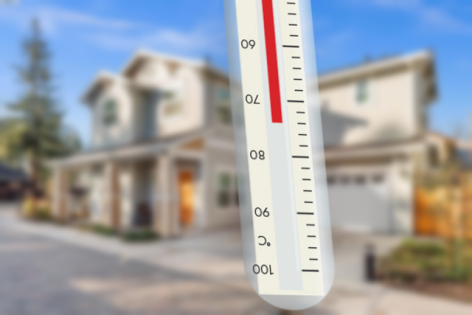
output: 74 (°C)
